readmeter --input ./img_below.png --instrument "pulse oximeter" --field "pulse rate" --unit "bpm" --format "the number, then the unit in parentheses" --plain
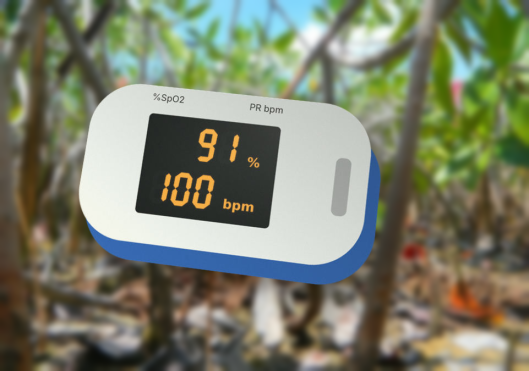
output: 100 (bpm)
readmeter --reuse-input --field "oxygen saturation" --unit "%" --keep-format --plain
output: 91 (%)
